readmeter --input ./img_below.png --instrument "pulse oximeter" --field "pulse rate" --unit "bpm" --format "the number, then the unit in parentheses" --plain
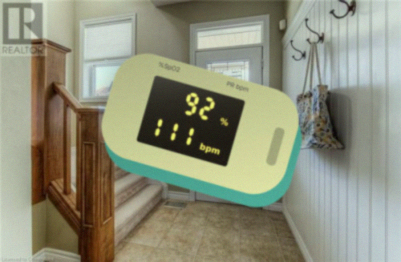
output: 111 (bpm)
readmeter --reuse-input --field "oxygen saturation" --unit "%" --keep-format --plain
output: 92 (%)
